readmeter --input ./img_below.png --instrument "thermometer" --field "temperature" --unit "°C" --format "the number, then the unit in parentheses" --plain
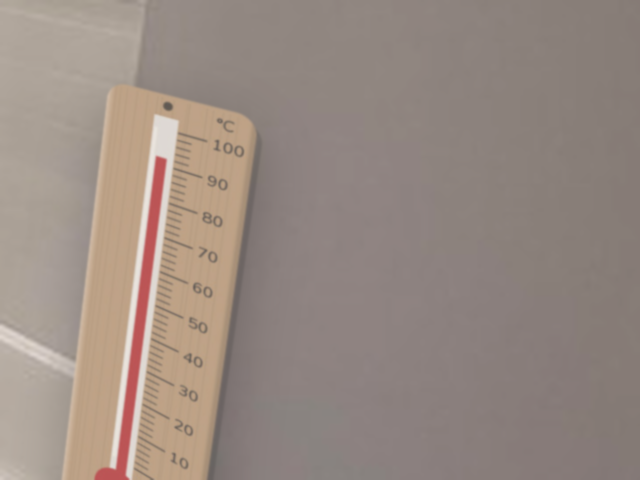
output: 92 (°C)
